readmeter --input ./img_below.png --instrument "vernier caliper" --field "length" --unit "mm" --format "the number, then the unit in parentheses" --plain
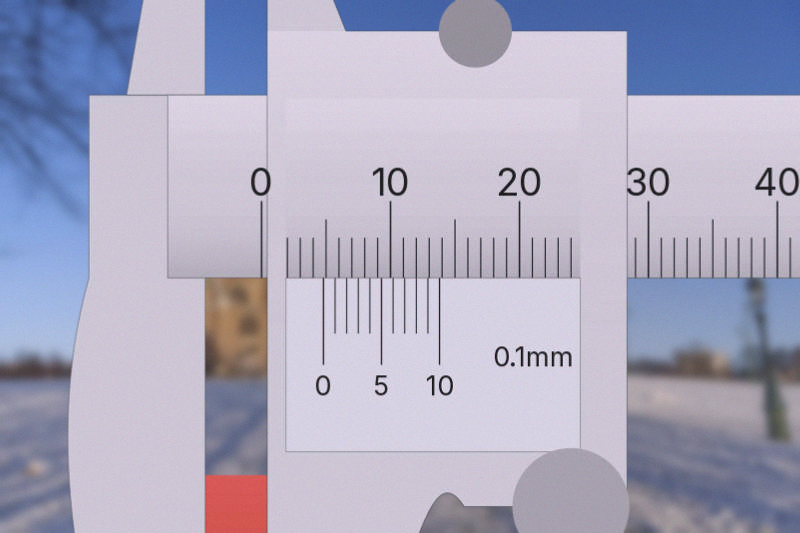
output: 4.8 (mm)
